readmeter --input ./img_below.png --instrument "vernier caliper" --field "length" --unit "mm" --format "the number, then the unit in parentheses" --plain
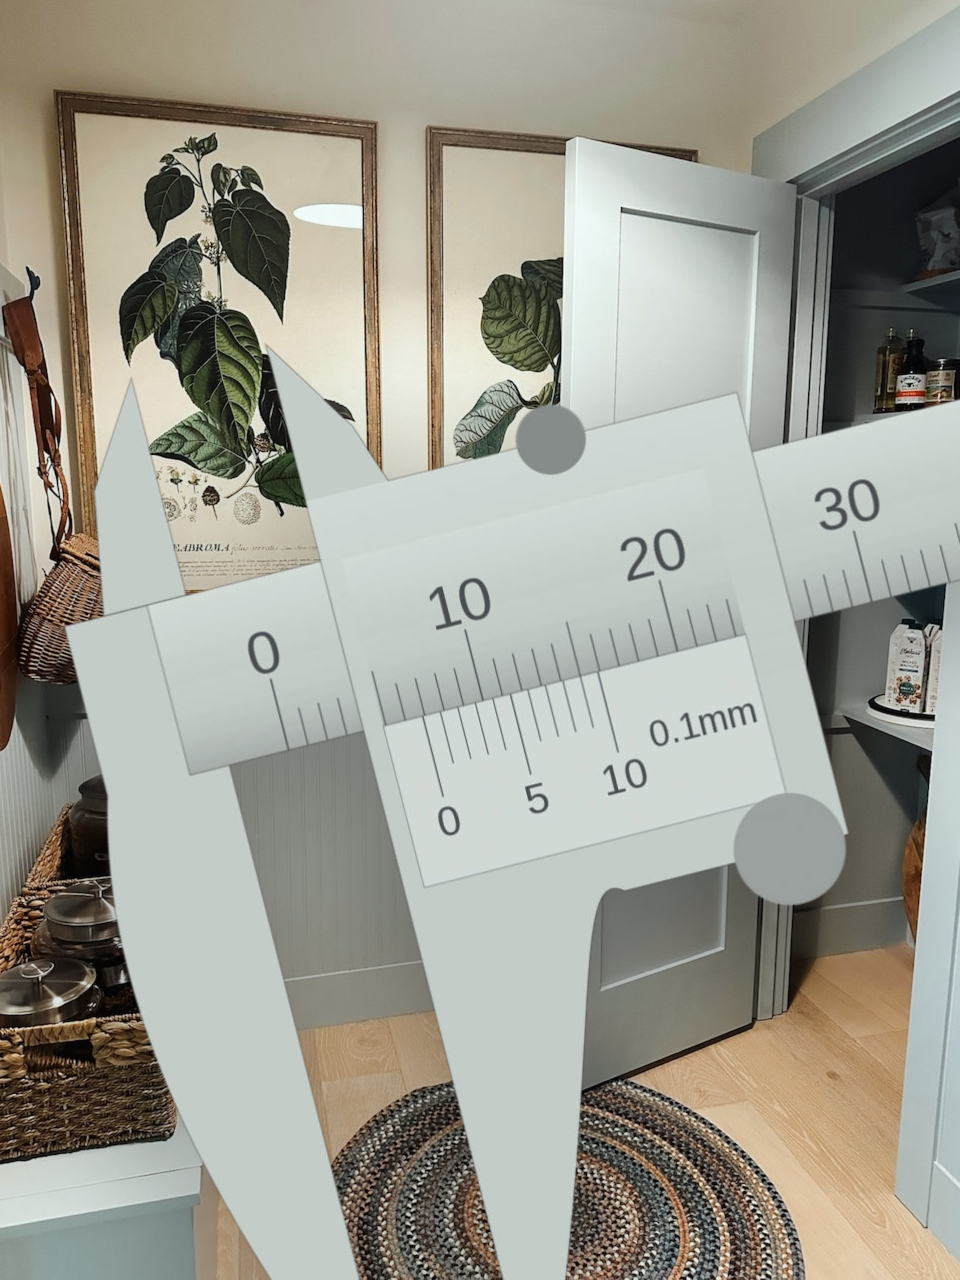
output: 6.9 (mm)
